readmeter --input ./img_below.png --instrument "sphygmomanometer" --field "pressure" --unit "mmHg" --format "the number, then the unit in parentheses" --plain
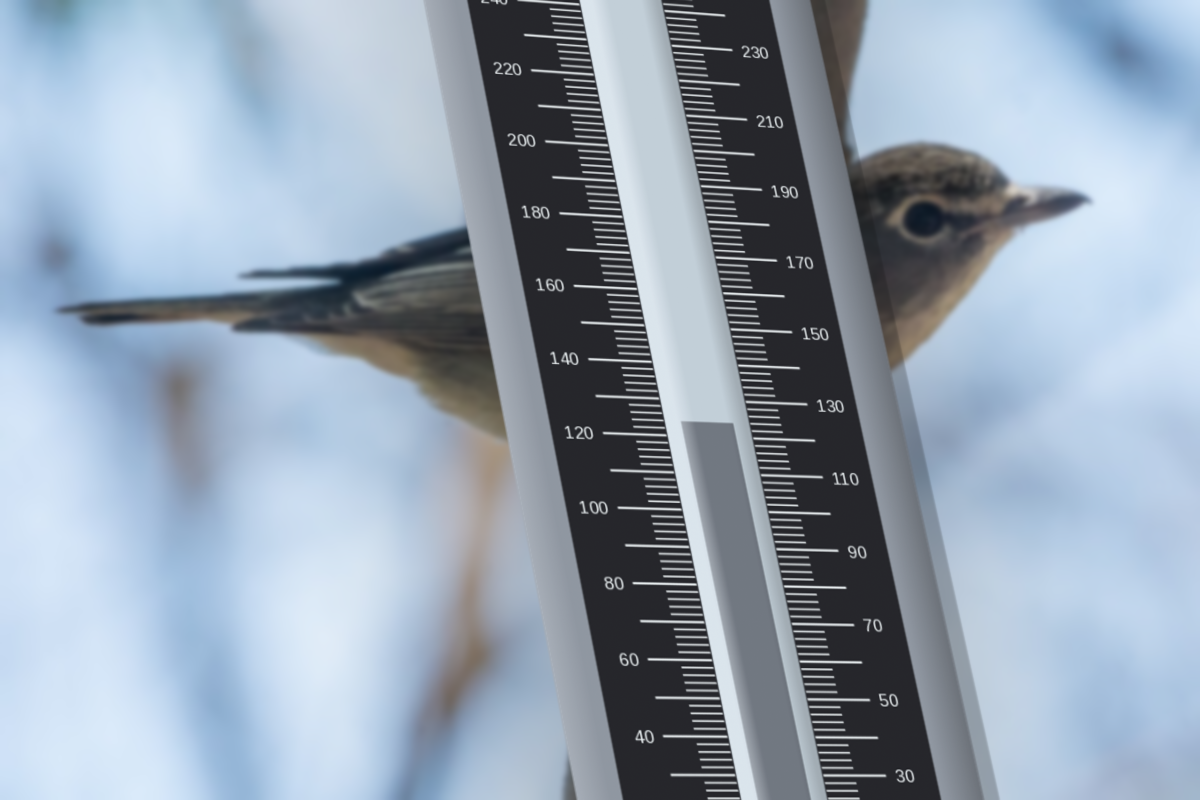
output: 124 (mmHg)
